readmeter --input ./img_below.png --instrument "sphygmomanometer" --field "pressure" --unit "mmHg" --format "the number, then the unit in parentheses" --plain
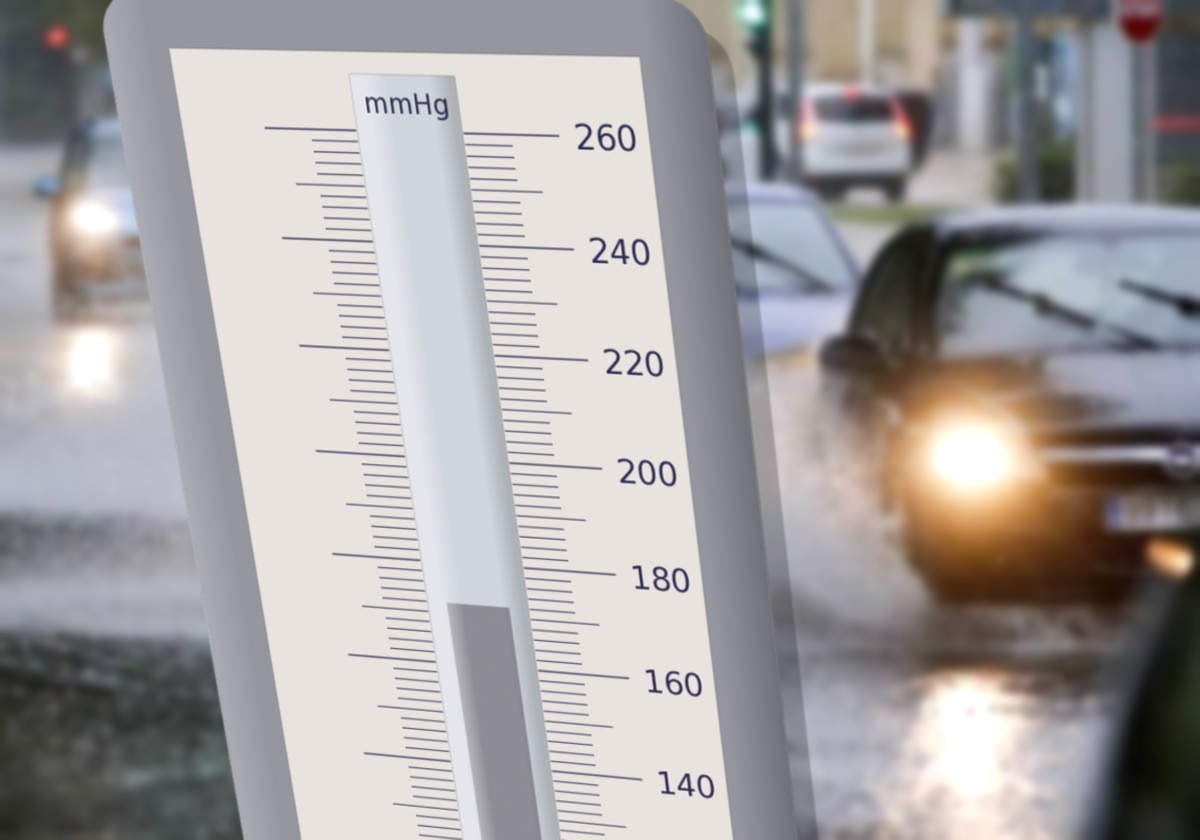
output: 172 (mmHg)
